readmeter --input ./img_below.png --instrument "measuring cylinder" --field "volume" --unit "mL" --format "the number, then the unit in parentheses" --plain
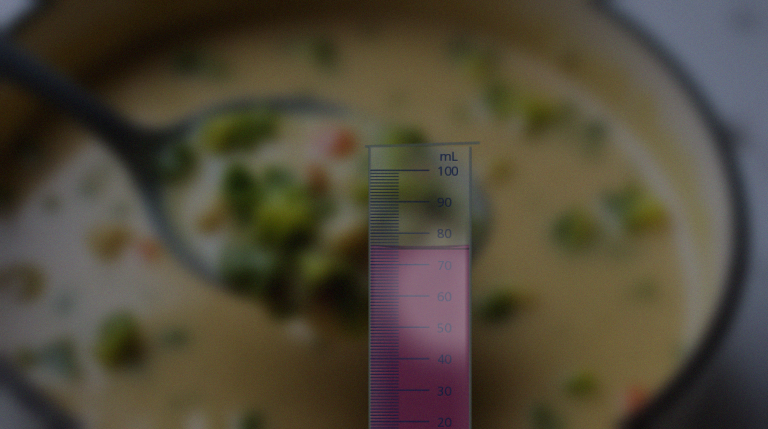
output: 75 (mL)
